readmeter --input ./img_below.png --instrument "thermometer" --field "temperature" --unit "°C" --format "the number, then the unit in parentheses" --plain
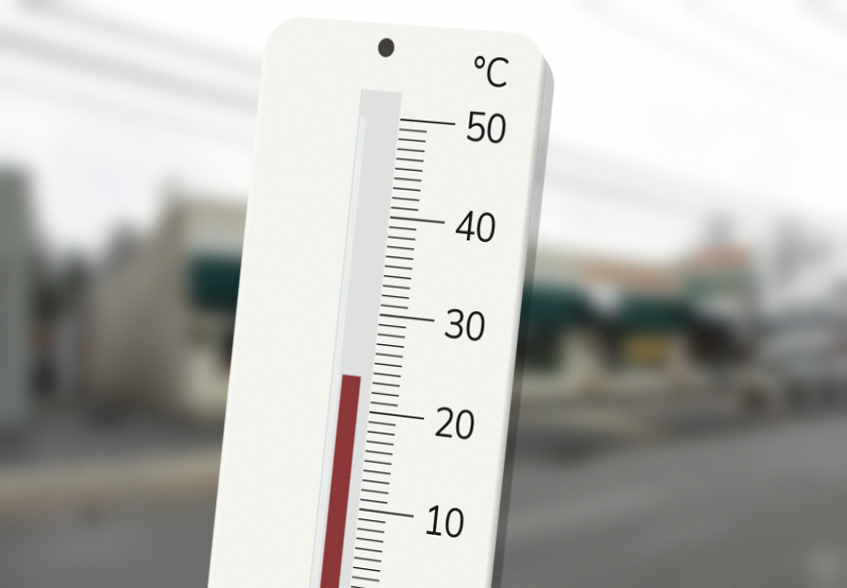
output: 23.5 (°C)
